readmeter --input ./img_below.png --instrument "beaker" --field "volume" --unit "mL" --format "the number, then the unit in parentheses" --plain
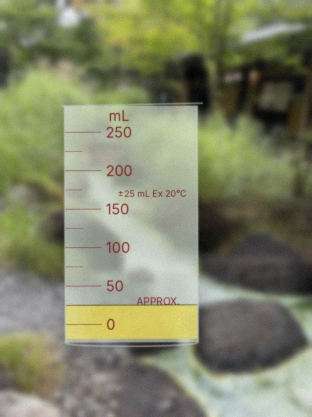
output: 25 (mL)
